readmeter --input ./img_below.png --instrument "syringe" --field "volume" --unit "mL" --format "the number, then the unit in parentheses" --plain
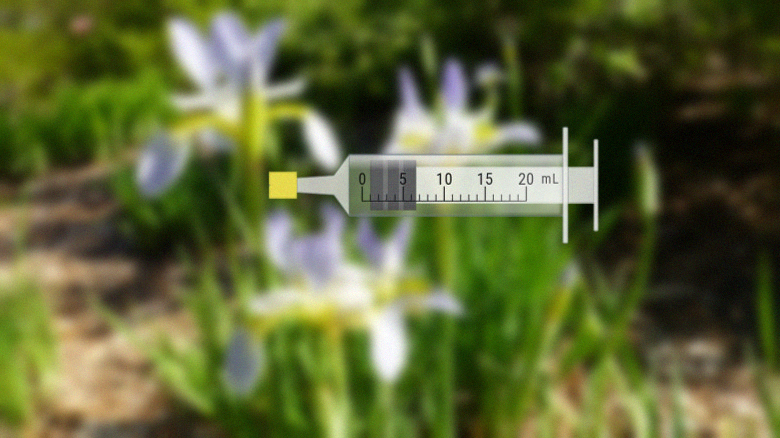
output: 1 (mL)
